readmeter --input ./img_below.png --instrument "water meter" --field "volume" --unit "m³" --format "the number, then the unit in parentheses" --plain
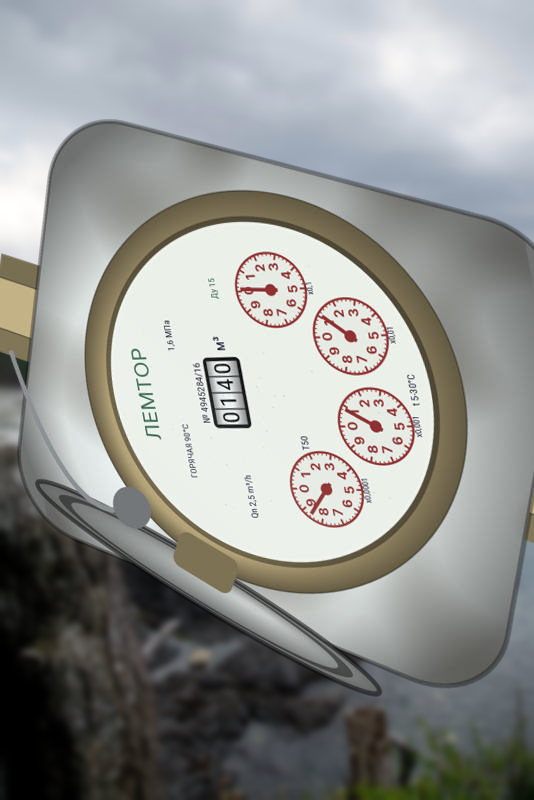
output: 140.0108 (m³)
